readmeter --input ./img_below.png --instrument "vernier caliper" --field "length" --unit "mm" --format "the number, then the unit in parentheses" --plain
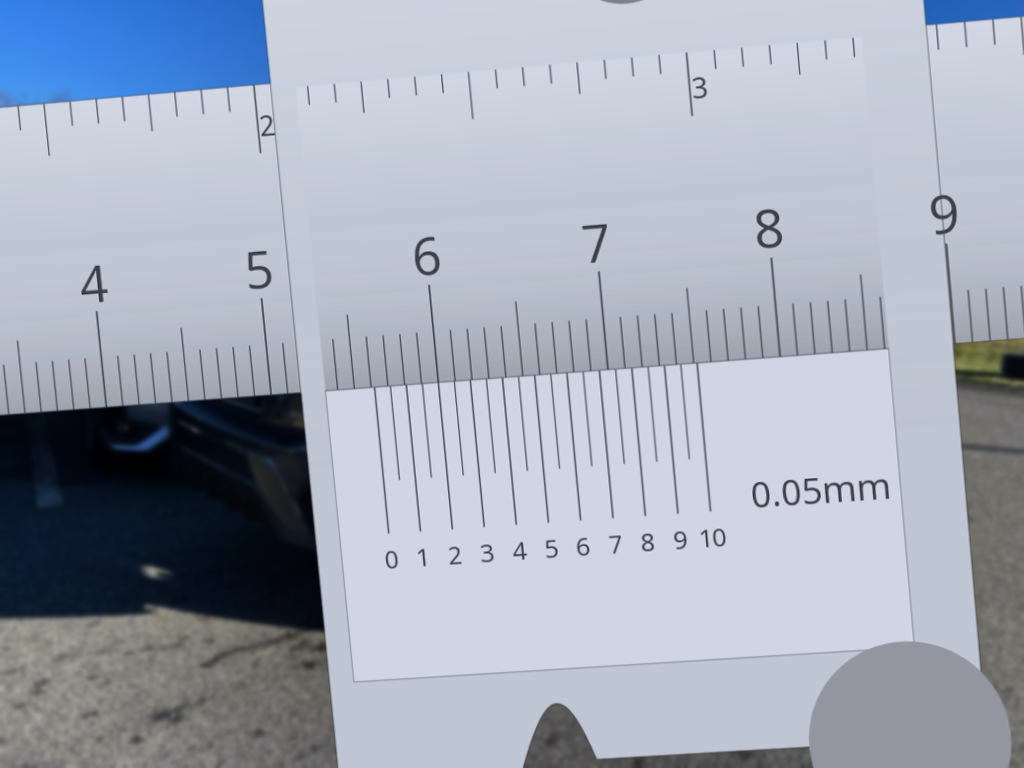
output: 56.2 (mm)
